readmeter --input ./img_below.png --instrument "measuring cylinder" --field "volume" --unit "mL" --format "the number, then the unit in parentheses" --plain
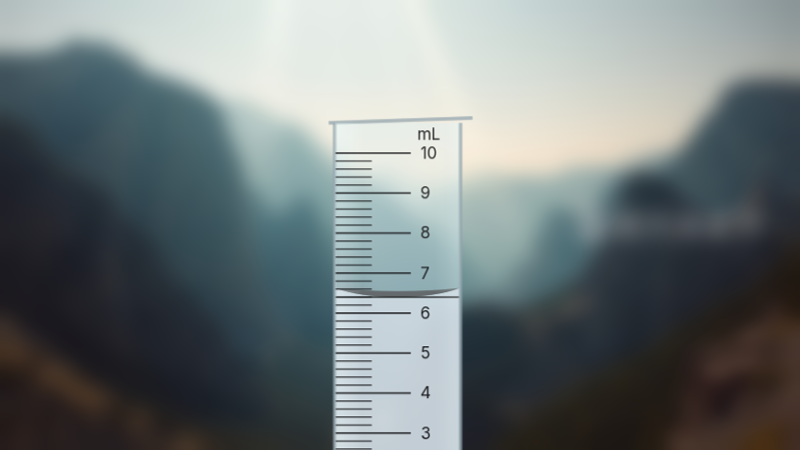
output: 6.4 (mL)
